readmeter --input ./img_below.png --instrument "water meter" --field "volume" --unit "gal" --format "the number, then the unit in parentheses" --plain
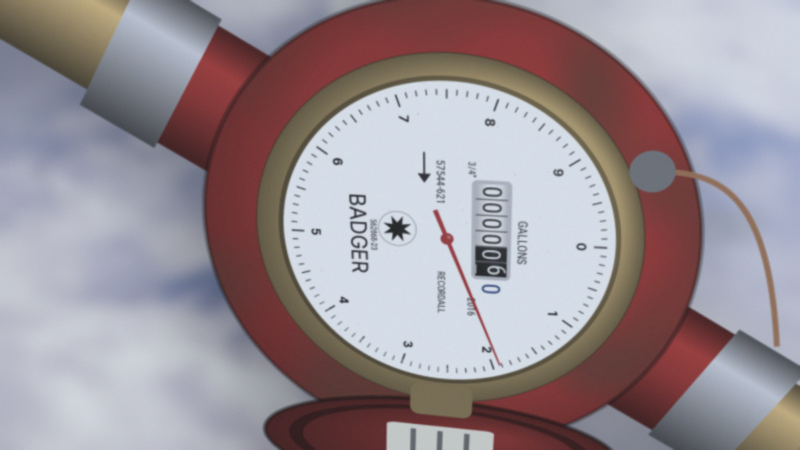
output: 61.9 (gal)
